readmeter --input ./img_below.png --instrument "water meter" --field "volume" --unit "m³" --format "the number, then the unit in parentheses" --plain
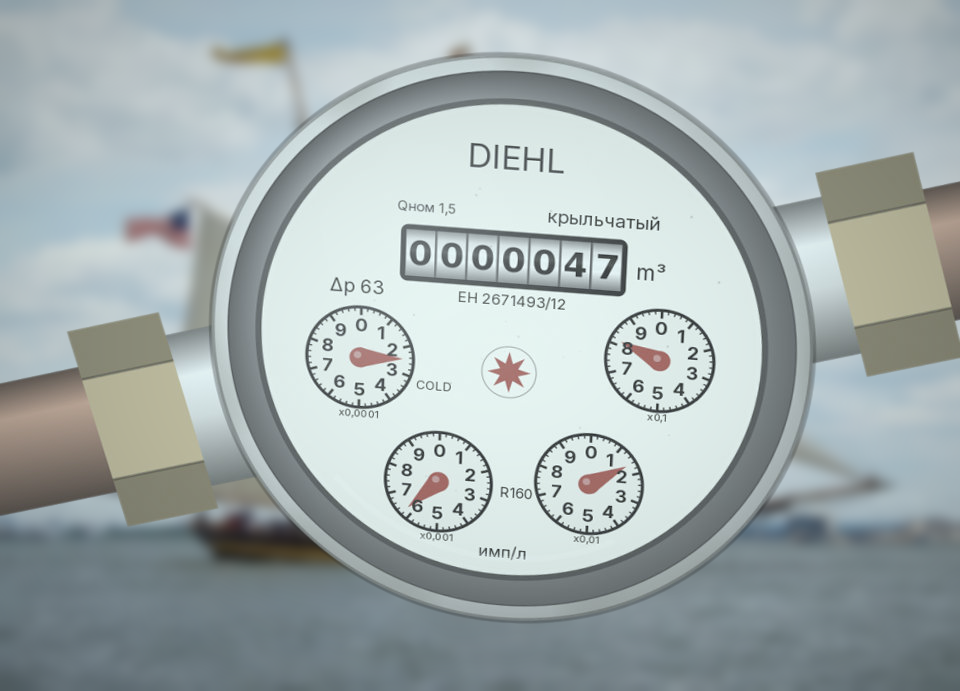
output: 47.8162 (m³)
